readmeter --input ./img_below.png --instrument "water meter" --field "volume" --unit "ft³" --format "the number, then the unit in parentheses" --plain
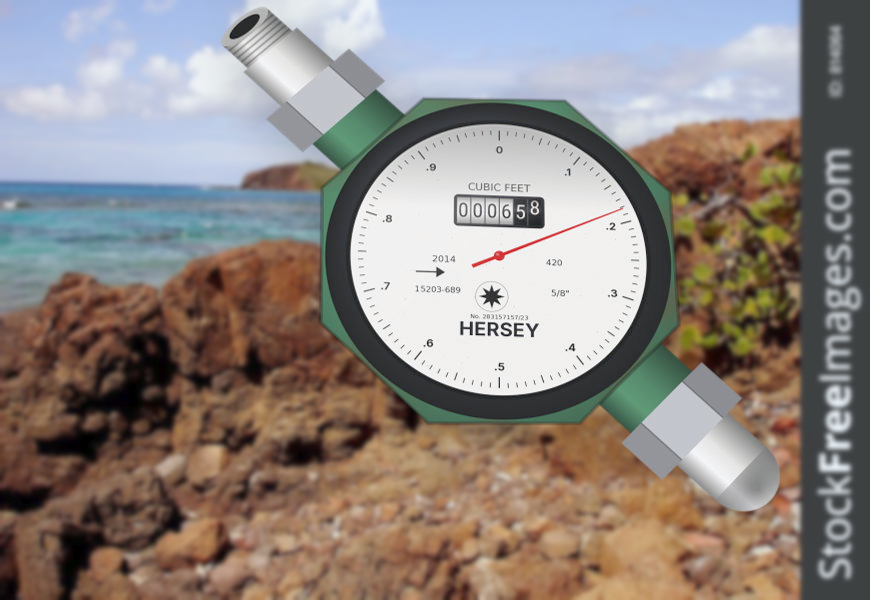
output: 658.18 (ft³)
